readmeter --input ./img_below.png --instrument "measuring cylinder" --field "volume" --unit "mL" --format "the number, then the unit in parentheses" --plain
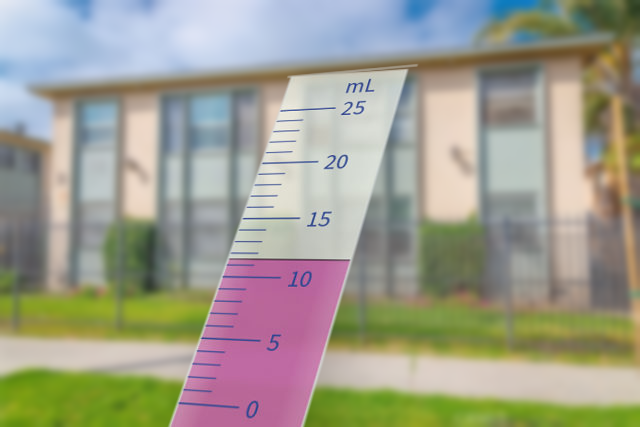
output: 11.5 (mL)
